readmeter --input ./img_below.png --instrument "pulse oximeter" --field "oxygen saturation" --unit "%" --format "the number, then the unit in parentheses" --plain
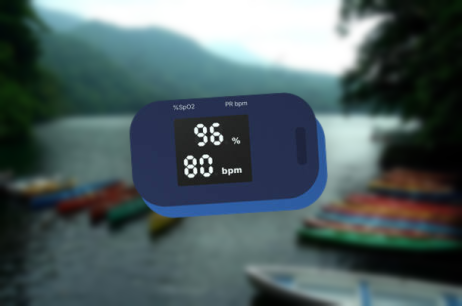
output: 96 (%)
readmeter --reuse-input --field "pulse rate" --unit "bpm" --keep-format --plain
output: 80 (bpm)
